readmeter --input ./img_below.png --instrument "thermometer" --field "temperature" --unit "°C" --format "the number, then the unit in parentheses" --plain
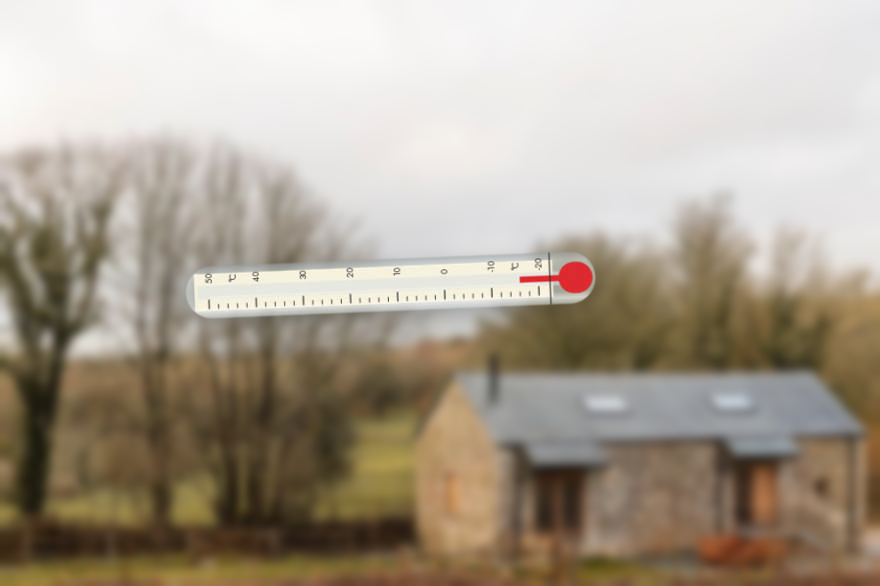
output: -16 (°C)
